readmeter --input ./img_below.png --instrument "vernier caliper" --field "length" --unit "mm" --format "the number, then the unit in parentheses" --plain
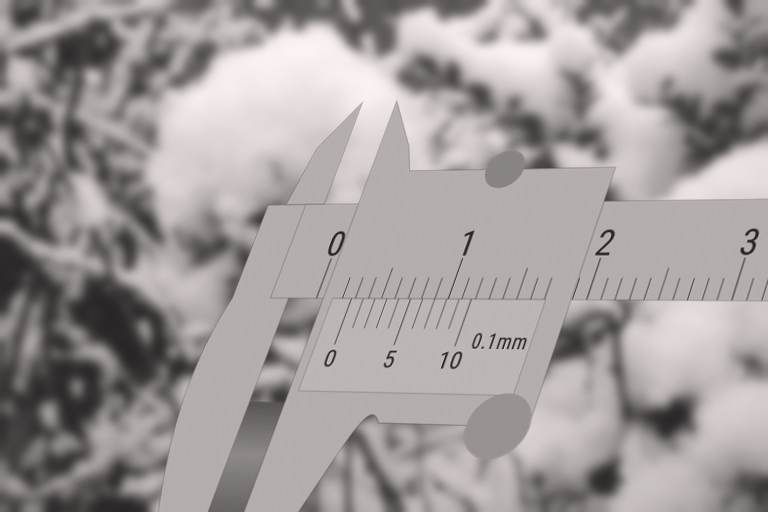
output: 2.7 (mm)
